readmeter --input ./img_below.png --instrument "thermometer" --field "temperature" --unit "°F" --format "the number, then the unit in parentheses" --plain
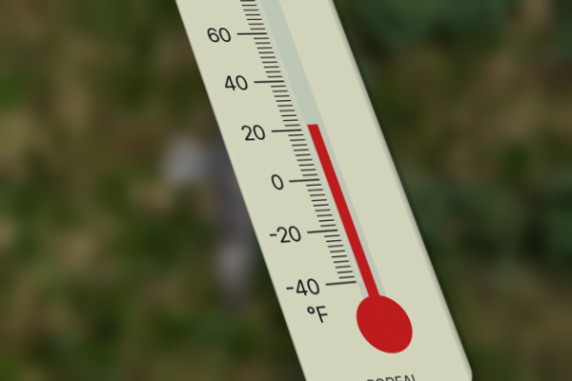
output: 22 (°F)
